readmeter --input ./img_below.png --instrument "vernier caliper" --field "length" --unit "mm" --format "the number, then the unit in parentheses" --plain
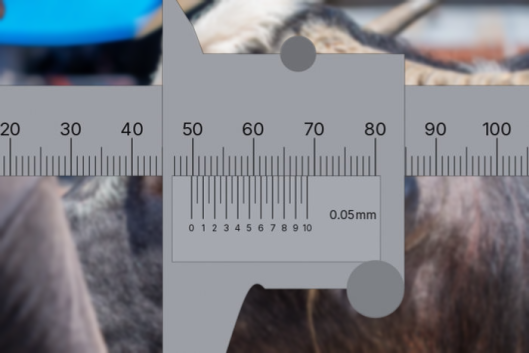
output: 49.8 (mm)
